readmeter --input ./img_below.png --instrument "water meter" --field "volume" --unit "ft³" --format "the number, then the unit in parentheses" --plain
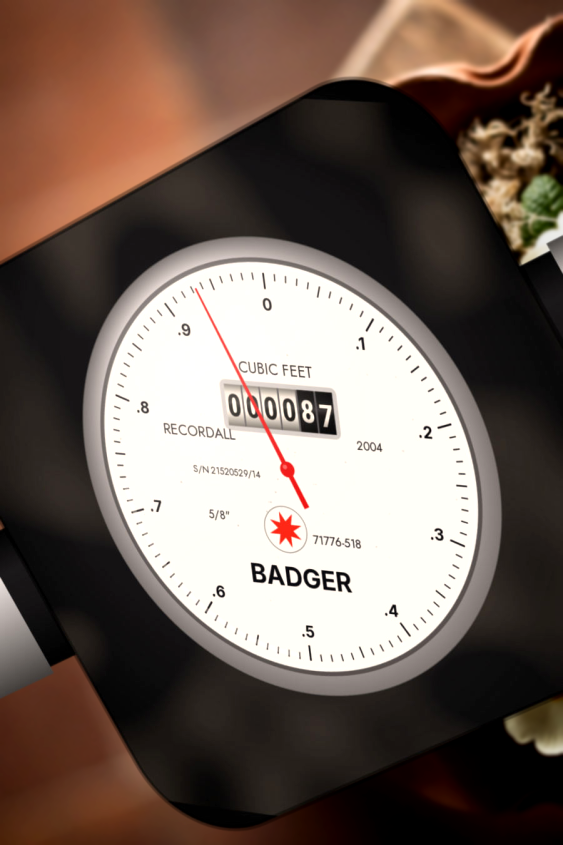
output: 86.93 (ft³)
